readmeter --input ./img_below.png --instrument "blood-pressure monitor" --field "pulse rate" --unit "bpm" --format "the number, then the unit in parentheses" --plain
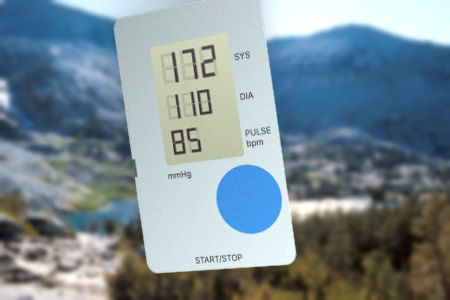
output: 85 (bpm)
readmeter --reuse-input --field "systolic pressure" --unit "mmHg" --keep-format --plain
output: 172 (mmHg)
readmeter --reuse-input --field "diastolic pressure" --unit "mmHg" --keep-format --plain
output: 110 (mmHg)
